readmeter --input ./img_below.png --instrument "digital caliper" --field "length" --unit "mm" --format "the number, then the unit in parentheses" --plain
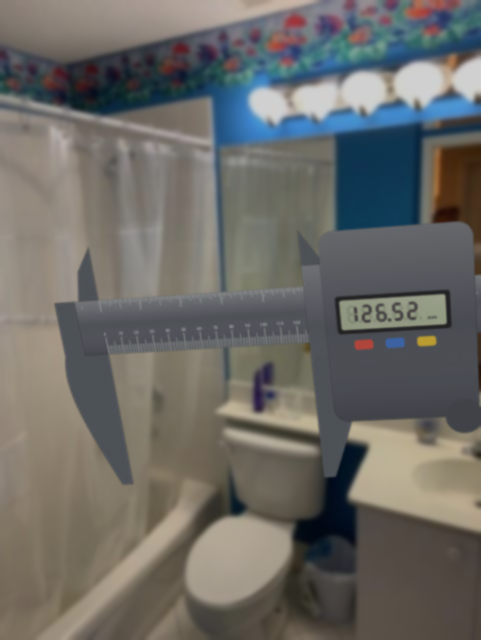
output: 126.52 (mm)
